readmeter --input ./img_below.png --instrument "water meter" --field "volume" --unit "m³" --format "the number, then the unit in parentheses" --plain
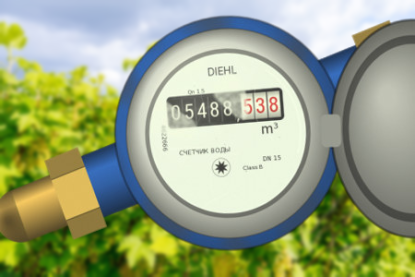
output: 5488.538 (m³)
